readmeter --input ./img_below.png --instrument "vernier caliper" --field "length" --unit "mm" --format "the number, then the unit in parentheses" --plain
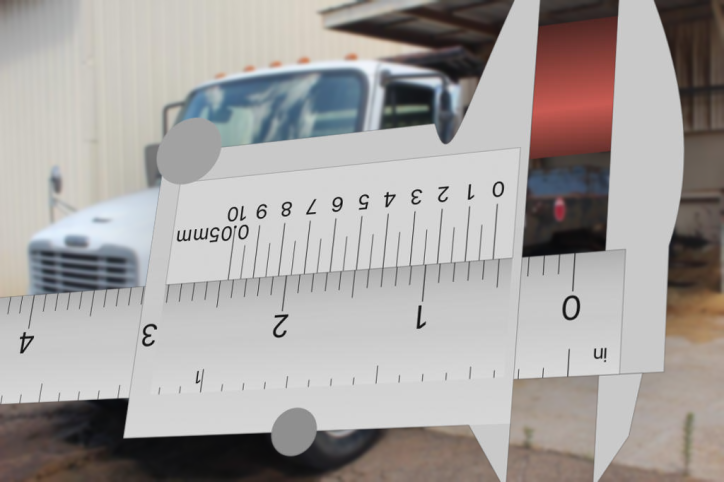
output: 5.4 (mm)
